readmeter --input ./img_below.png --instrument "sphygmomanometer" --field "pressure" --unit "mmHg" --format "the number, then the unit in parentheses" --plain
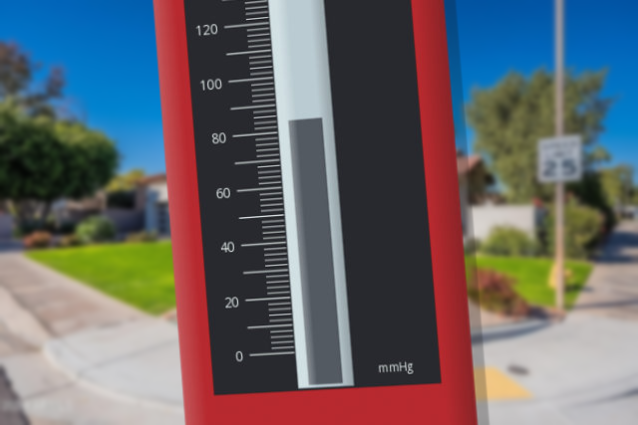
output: 84 (mmHg)
